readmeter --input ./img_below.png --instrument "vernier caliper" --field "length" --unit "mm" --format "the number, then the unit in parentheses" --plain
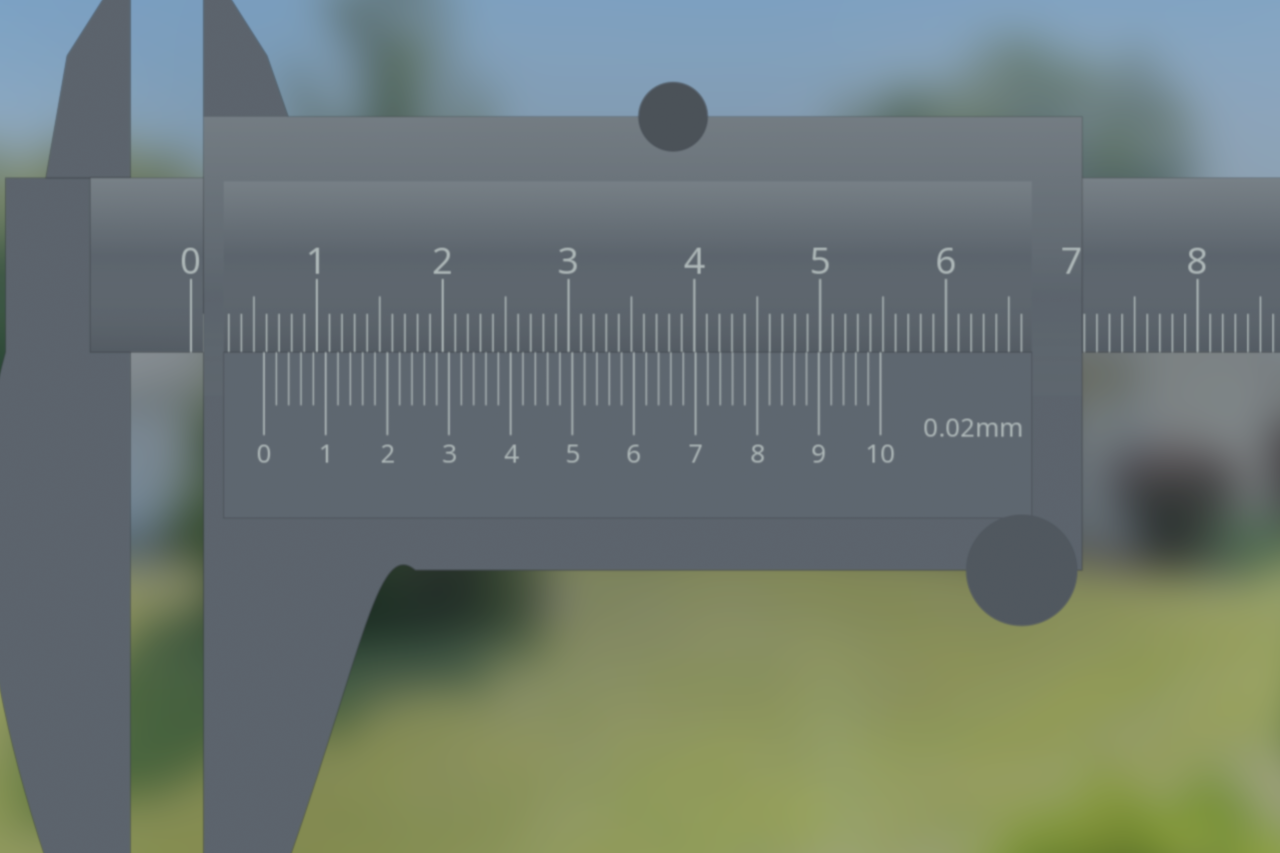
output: 5.8 (mm)
